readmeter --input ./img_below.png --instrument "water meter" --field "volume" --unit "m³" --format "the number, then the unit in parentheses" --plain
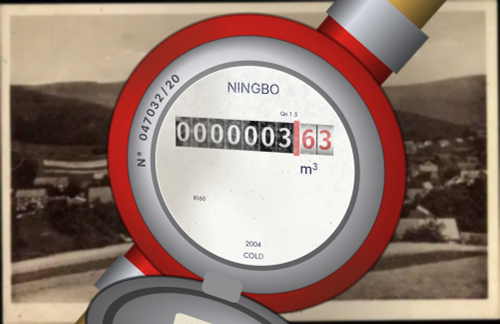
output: 3.63 (m³)
